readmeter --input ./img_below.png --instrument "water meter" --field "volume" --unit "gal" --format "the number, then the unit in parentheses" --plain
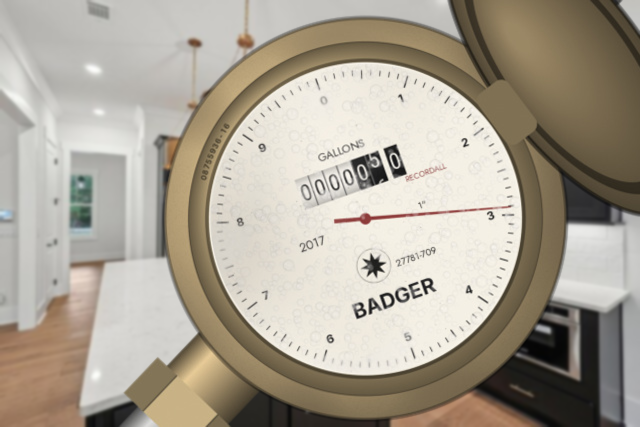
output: 52.9 (gal)
